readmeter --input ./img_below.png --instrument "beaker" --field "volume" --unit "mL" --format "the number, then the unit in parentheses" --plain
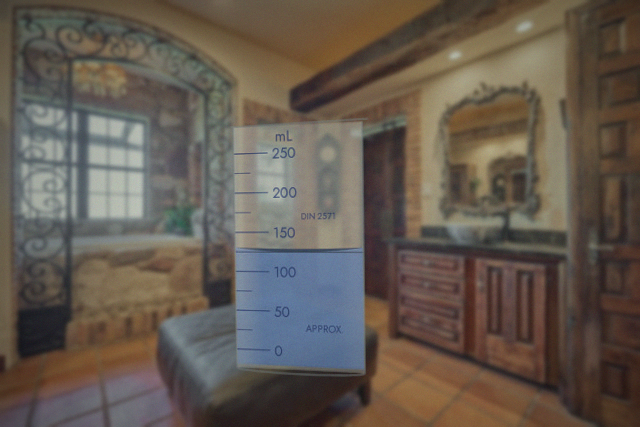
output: 125 (mL)
